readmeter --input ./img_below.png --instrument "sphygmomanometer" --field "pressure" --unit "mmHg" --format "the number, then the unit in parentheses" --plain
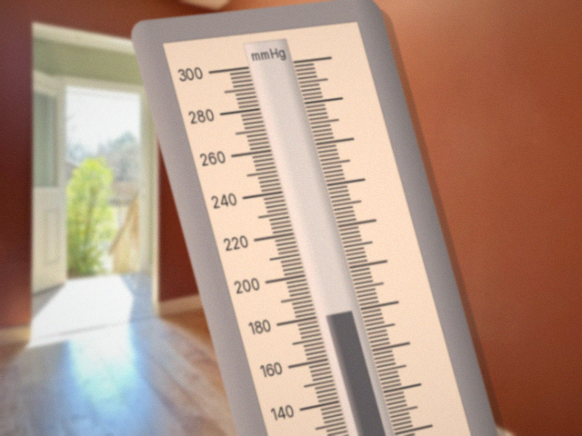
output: 180 (mmHg)
